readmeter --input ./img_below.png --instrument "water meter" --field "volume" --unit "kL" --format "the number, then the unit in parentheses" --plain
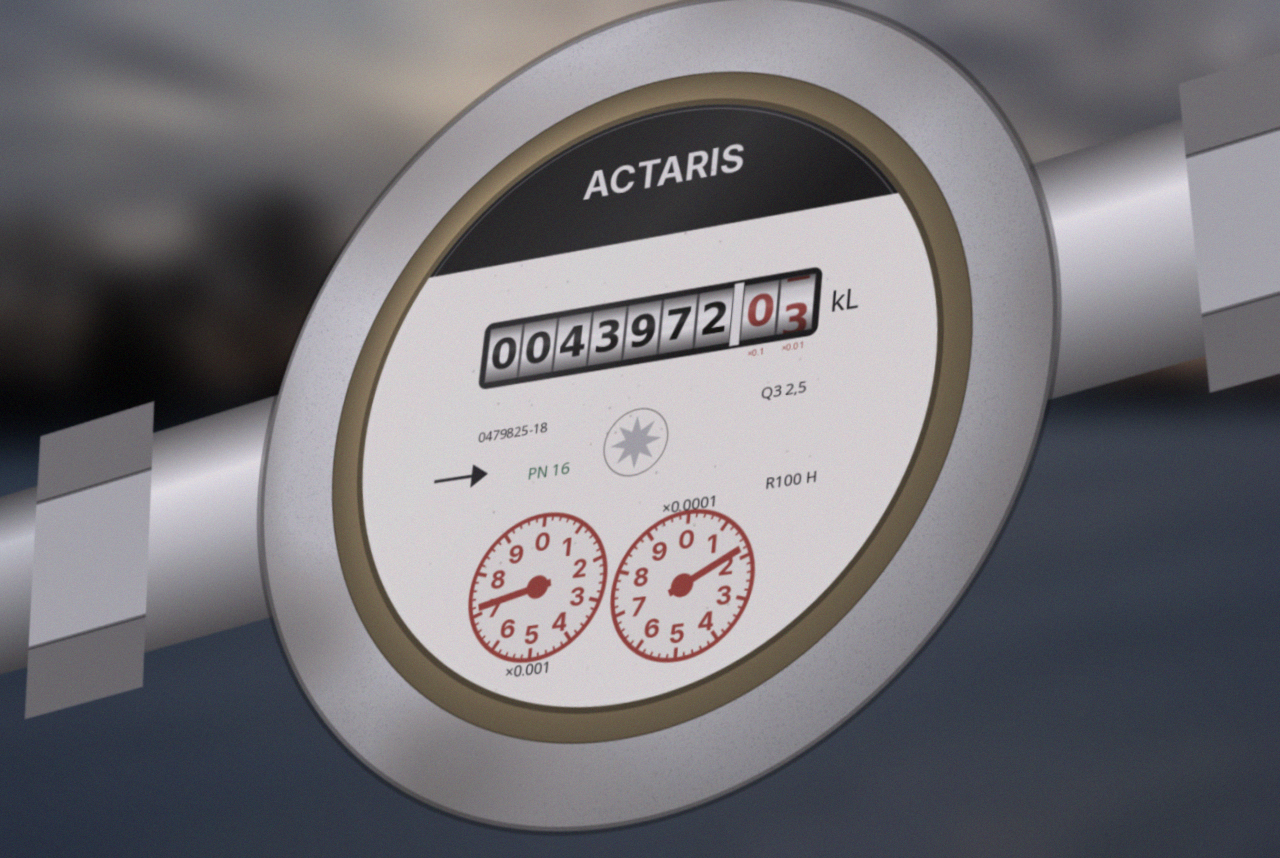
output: 43972.0271 (kL)
